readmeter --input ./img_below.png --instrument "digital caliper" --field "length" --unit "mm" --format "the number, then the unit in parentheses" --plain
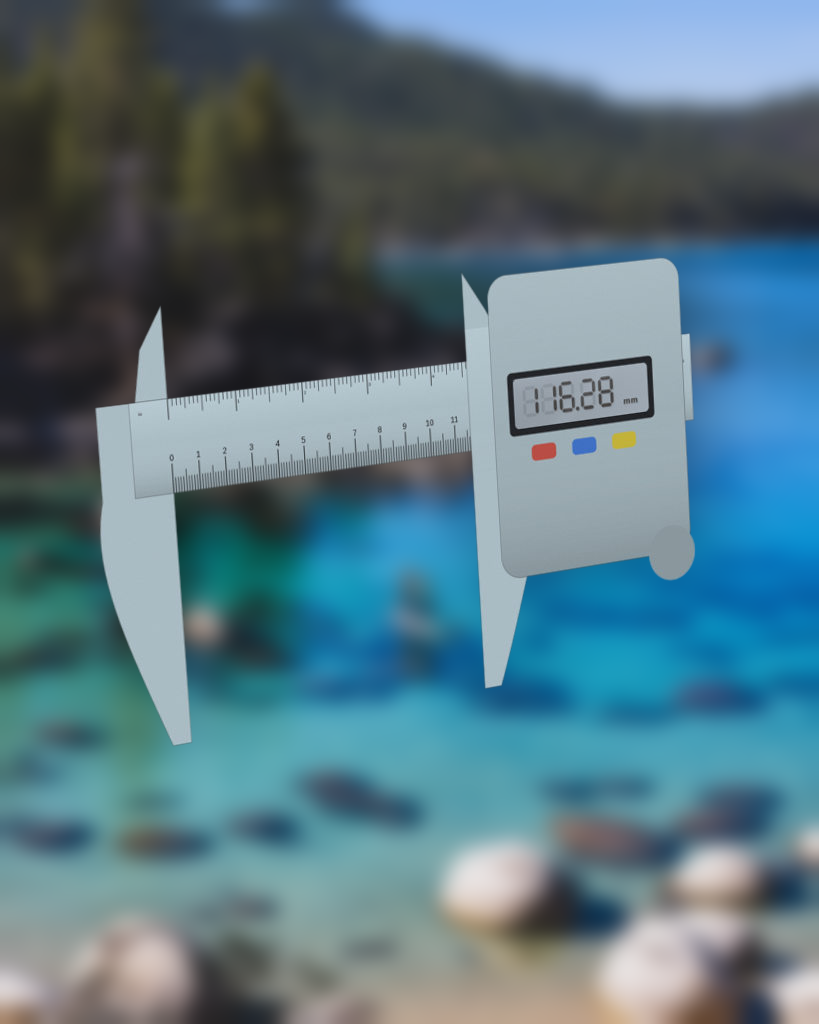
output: 116.28 (mm)
